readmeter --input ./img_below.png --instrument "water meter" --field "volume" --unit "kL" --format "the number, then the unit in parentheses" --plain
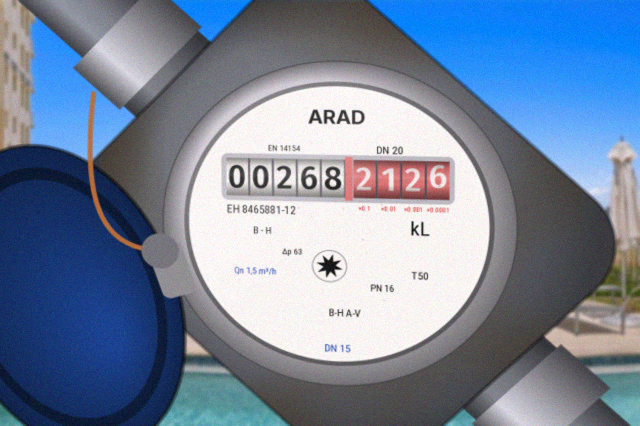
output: 268.2126 (kL)
